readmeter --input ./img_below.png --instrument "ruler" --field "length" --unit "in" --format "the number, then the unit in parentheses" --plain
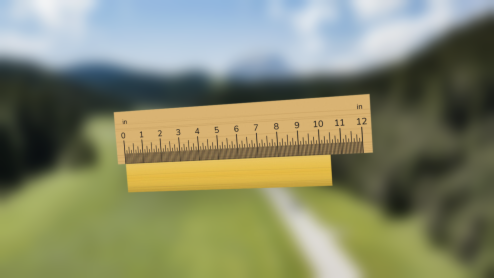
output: 10.5 (in)
